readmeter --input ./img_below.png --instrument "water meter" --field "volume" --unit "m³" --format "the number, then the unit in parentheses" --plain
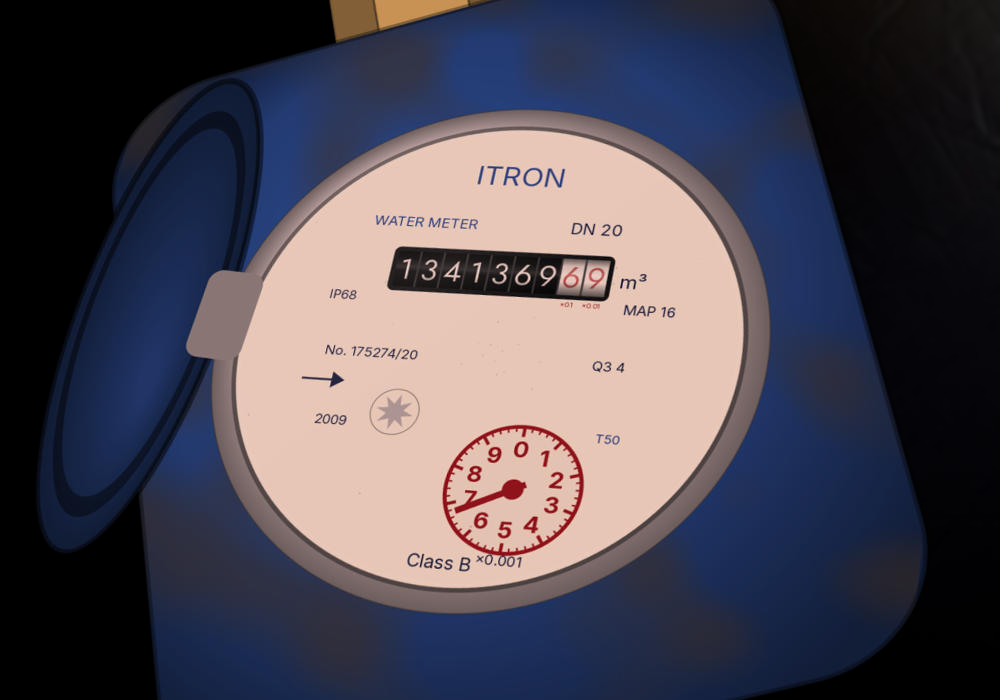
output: 1341369.696 (m³)
